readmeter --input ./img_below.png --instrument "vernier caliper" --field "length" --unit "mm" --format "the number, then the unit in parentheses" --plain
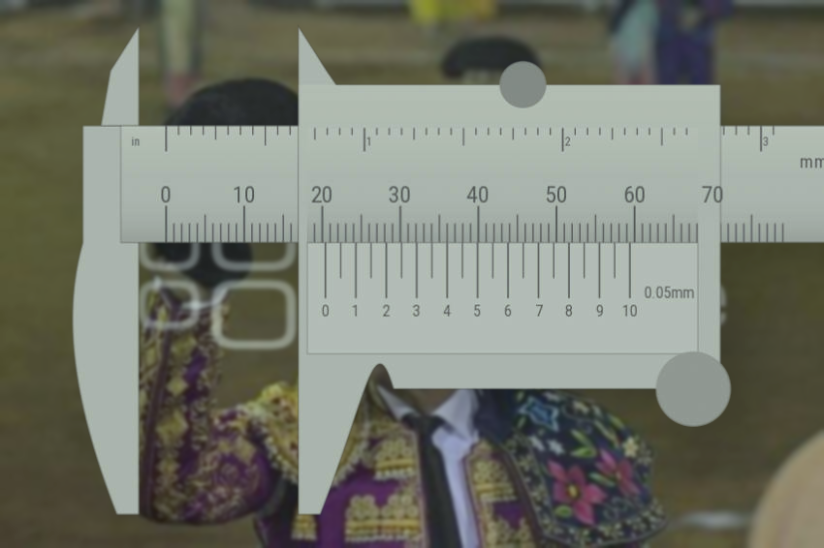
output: 20.4 (mm)
